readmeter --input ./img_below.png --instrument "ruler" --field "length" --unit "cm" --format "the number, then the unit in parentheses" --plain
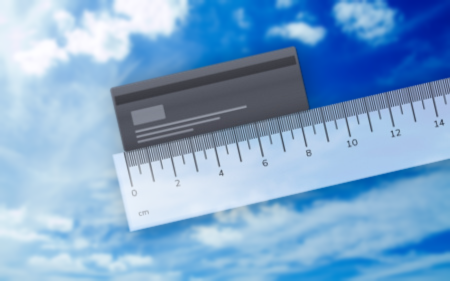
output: 8.5 (cm)
